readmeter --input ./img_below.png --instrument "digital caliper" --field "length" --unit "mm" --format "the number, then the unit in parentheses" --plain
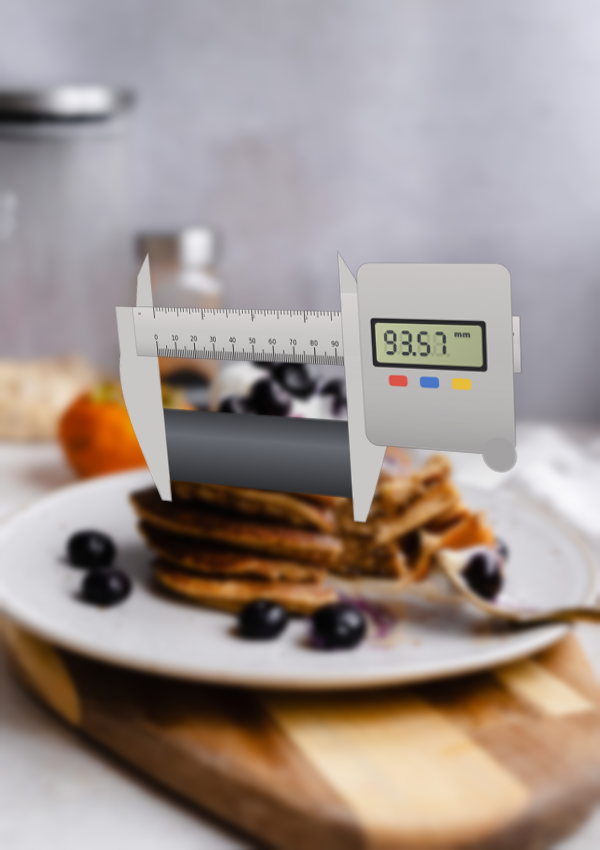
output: 93.57 (mm)
